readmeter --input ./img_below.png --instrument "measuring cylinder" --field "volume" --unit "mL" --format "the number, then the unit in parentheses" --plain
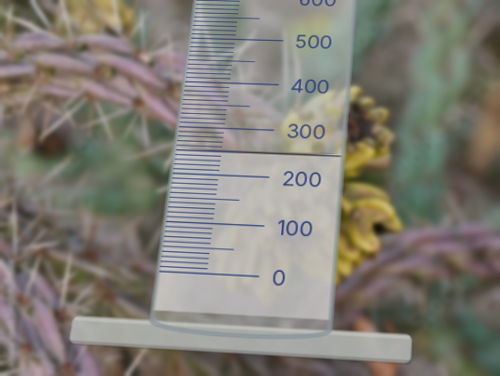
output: 250 (mL)
